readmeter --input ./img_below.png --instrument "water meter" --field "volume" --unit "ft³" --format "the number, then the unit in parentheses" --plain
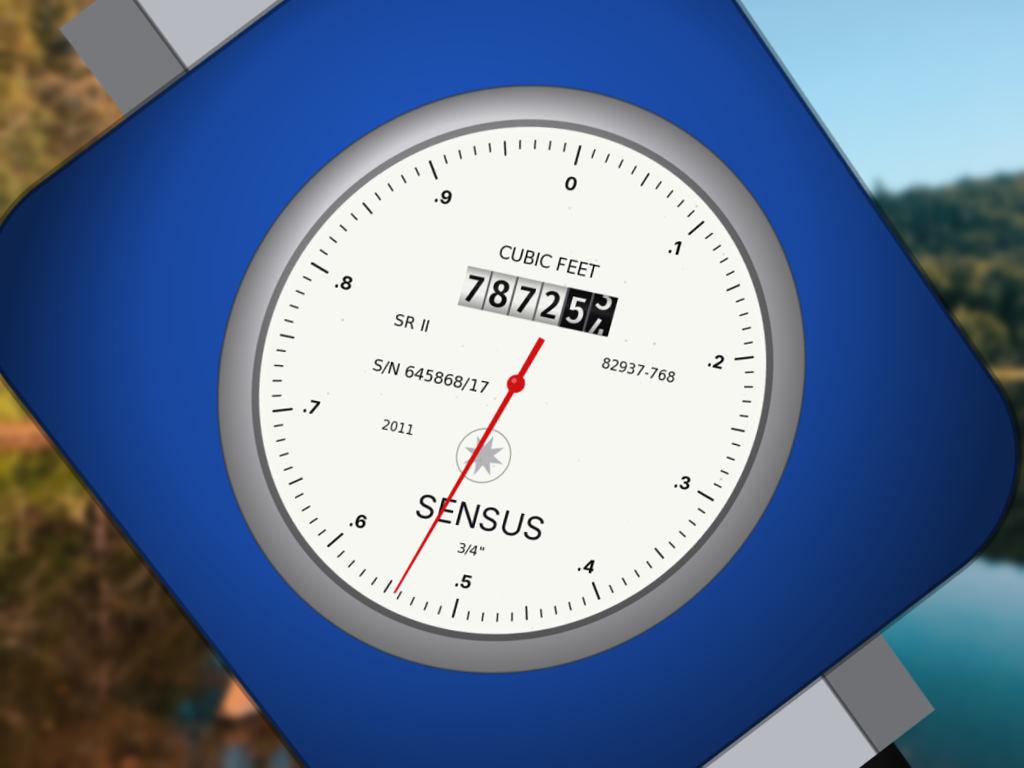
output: 787253.54 (ft³)
